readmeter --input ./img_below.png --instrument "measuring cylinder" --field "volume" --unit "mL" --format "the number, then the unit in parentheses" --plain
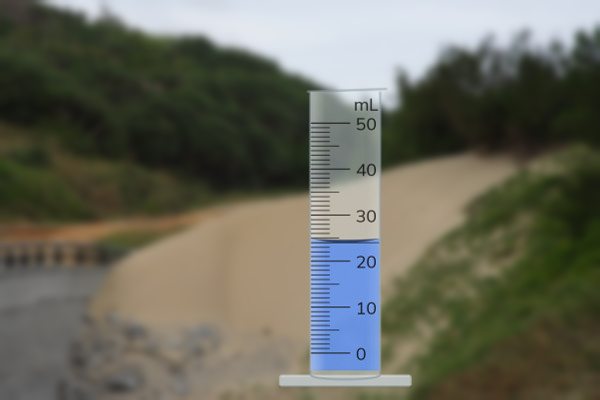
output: 24 (mL)
